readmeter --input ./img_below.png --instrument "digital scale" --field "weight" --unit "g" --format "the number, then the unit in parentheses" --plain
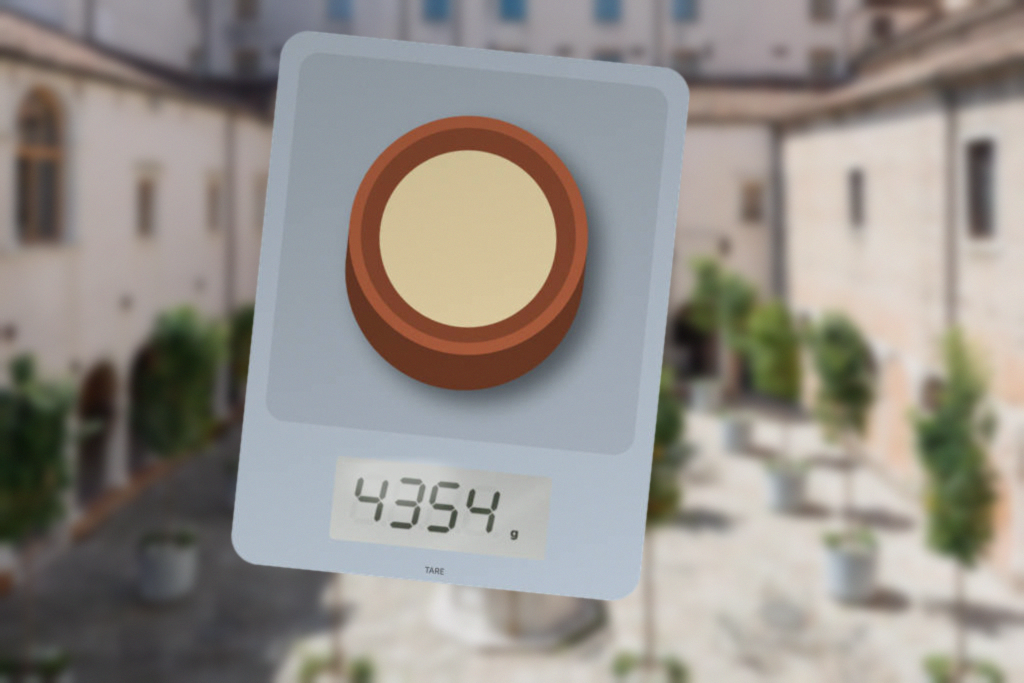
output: 4354 (g)
